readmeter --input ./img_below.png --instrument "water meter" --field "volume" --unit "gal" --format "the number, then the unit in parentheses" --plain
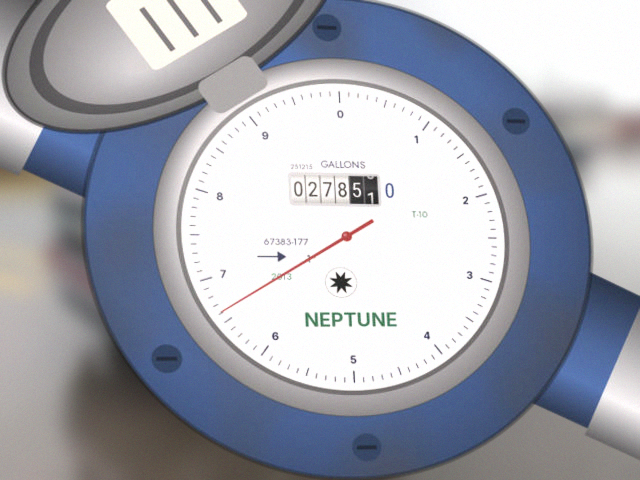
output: 278506.6 (gal)
